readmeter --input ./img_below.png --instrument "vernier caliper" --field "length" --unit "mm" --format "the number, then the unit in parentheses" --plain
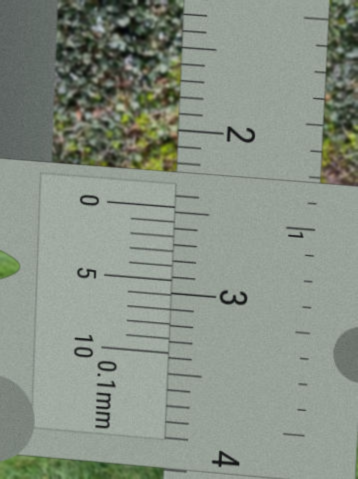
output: 24.7 (mm)
